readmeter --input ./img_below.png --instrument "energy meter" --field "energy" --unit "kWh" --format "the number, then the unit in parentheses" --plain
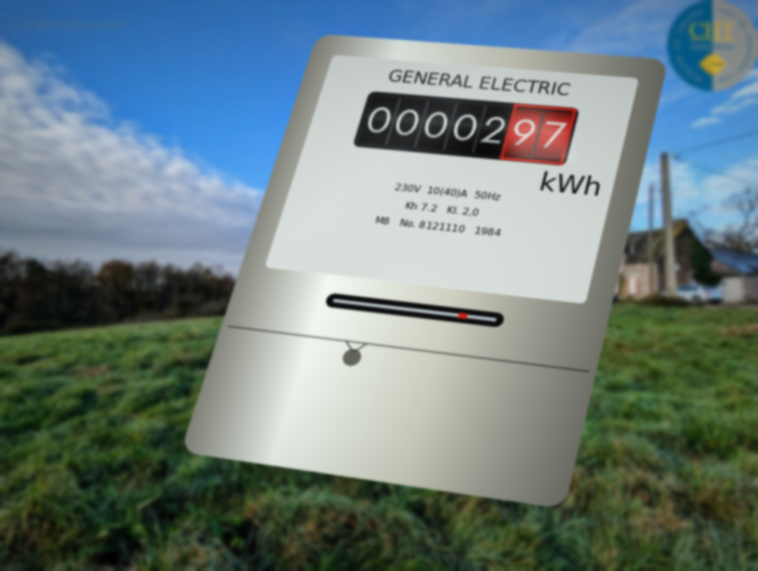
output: 2.97 (kWh)
